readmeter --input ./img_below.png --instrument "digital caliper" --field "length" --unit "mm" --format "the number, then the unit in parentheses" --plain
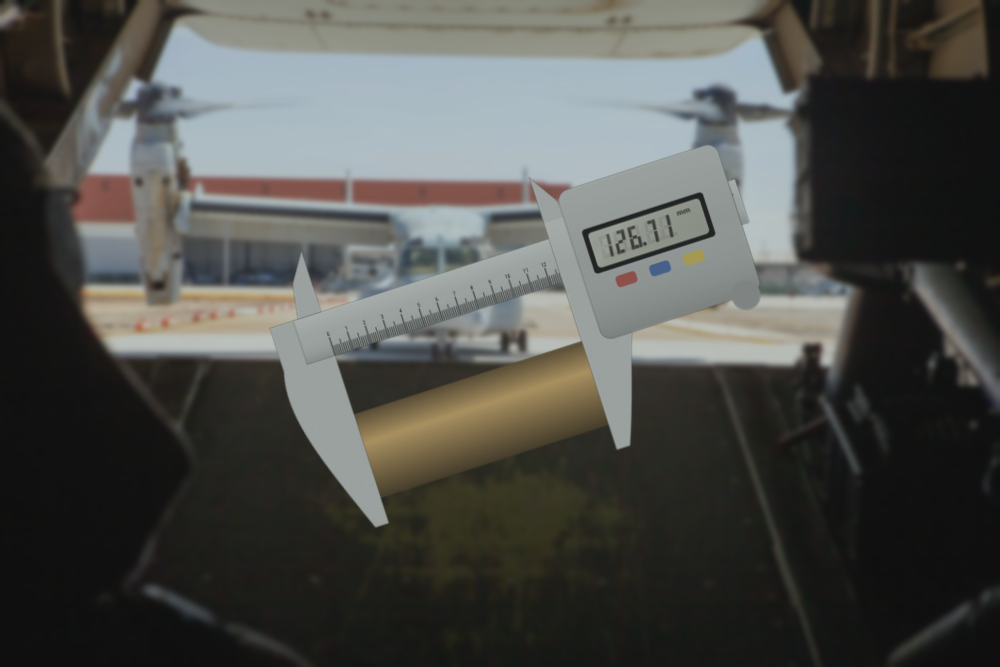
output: 126.71 (mm)
